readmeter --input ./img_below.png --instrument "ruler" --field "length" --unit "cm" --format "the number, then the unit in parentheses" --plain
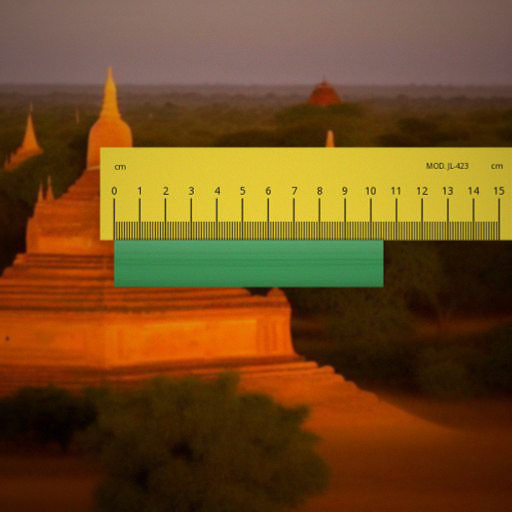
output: 10.5 (cm)
